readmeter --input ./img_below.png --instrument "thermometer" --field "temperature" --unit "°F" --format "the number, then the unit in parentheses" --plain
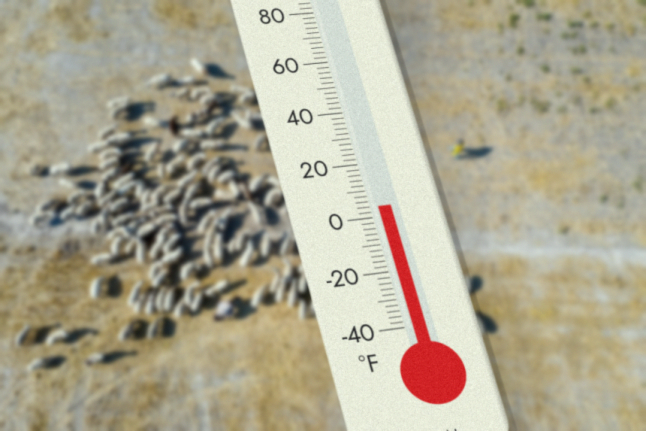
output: 4 (°F)
